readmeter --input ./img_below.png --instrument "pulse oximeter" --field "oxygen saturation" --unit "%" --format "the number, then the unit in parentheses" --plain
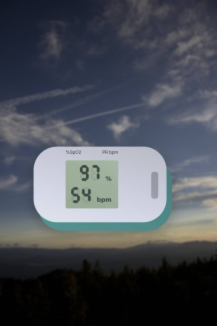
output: 97 (%)
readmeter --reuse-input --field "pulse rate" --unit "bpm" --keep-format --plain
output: 54 (bpm)
